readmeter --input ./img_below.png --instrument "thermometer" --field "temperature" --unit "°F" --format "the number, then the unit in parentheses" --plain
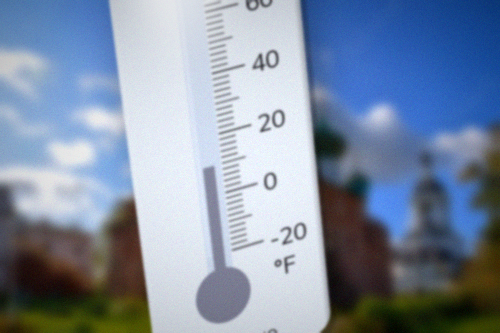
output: 10 (°F)
